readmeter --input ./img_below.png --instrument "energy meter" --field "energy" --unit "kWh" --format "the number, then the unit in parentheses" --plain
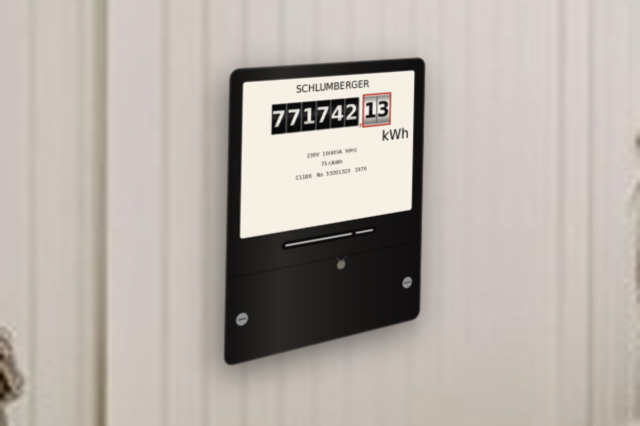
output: 771742.13 (kWh)
